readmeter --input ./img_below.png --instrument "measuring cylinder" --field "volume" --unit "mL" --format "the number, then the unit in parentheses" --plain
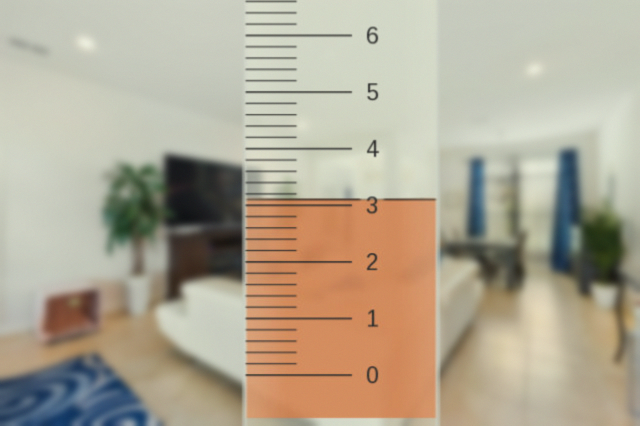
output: 3.1 (mL)
